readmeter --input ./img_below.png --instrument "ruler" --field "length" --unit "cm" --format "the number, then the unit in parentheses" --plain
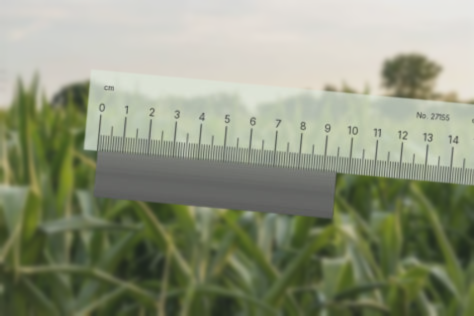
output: 9.5 (cm)
